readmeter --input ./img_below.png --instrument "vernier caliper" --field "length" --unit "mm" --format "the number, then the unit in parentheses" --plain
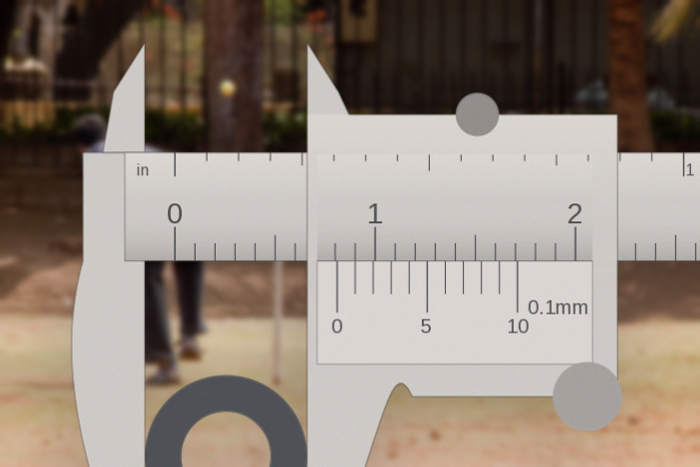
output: 8.1 (mm)
